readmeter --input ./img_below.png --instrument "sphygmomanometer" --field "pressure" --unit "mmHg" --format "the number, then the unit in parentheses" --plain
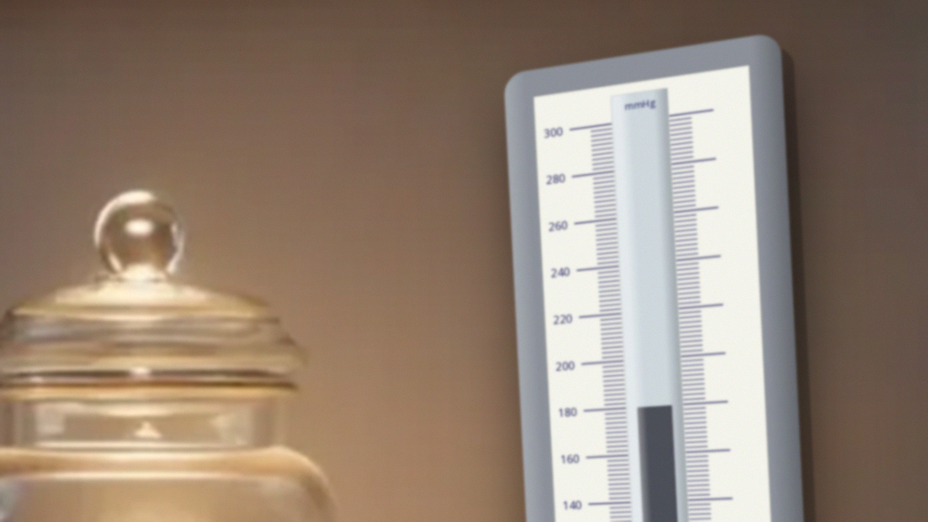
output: 180 (mmHg)
